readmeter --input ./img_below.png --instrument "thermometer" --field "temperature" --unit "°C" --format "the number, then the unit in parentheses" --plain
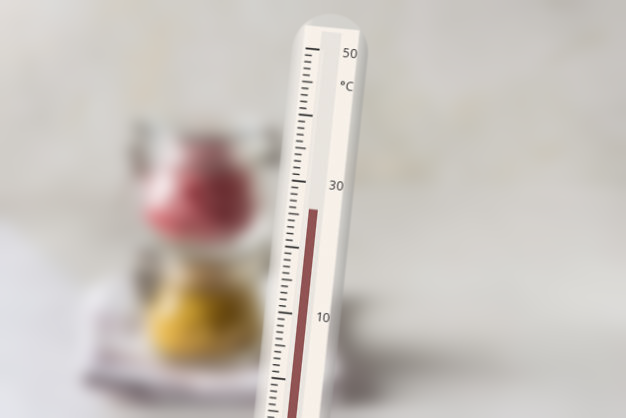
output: 26 (°C)
